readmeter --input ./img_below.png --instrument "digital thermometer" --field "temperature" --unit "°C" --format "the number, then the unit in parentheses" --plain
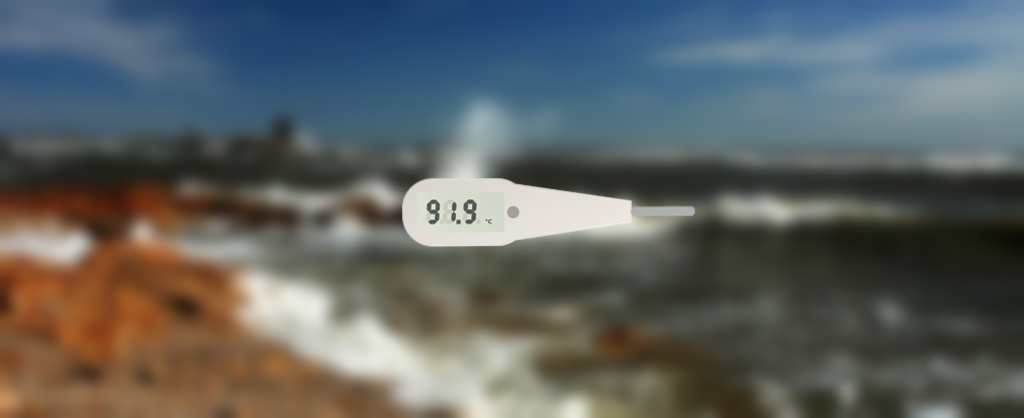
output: 91.9 (°C)
